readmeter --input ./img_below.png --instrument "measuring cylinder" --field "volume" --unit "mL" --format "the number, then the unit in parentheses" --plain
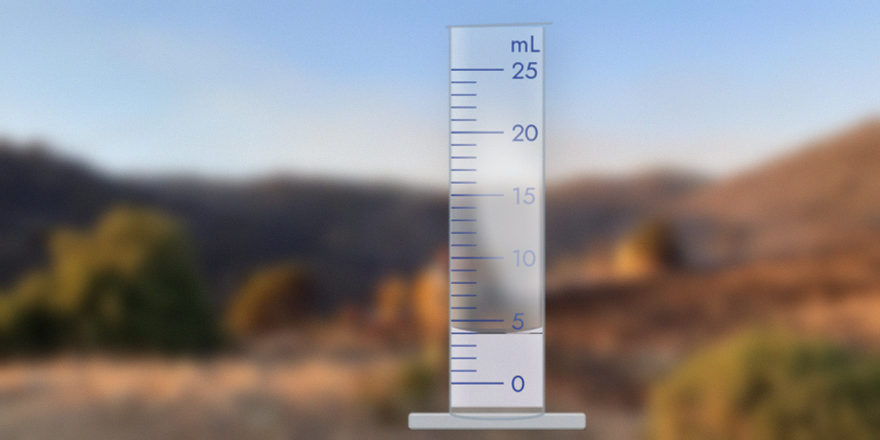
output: 4 (mL)
